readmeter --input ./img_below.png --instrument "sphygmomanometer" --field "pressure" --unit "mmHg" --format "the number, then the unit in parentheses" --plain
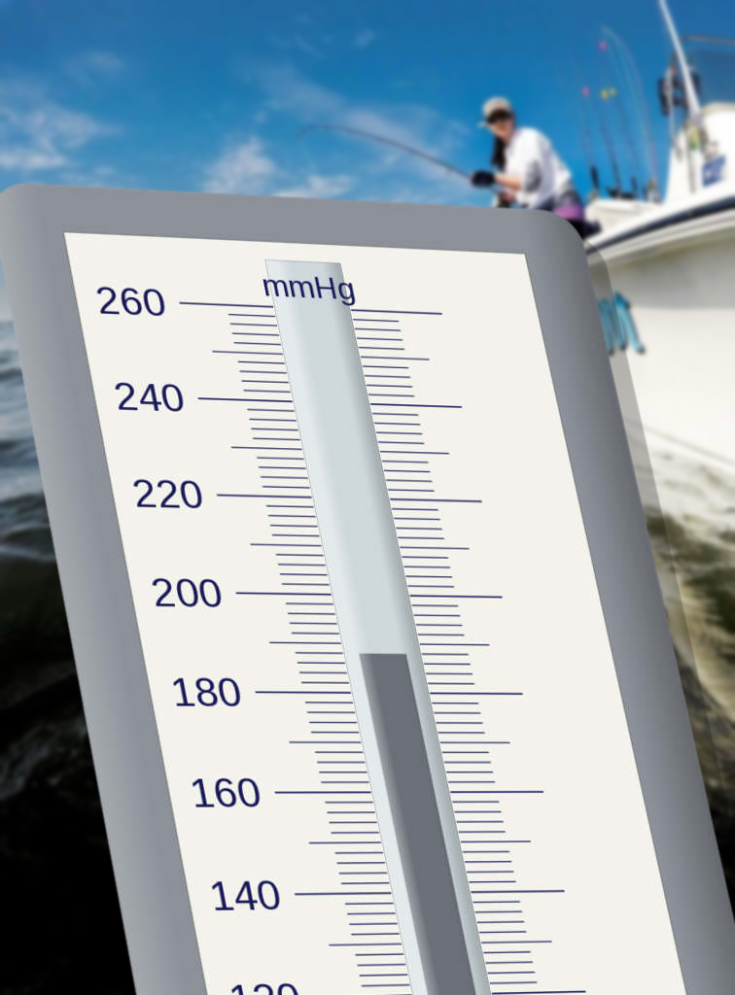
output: 188 (mmHg)
